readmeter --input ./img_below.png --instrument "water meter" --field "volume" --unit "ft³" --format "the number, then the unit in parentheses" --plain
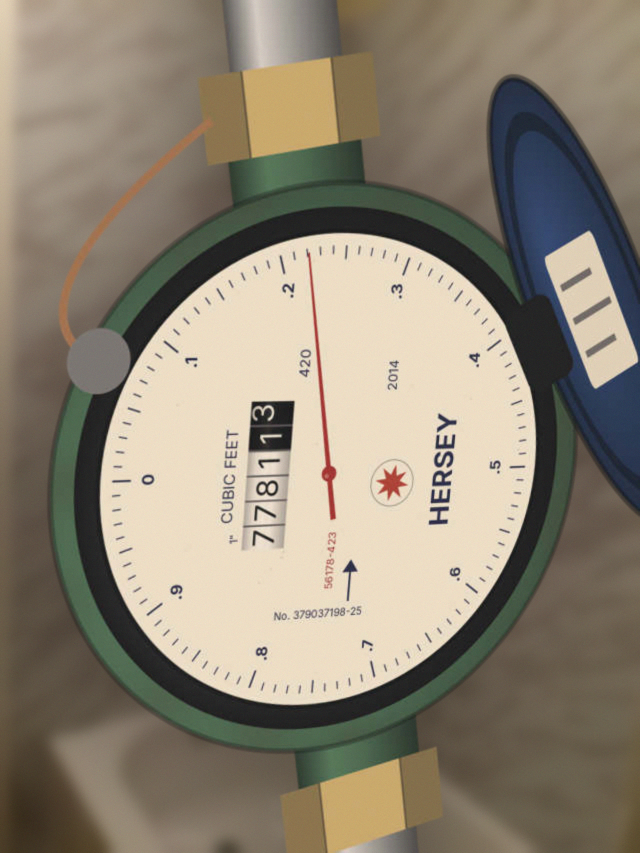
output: 778113.22 (ft³)
